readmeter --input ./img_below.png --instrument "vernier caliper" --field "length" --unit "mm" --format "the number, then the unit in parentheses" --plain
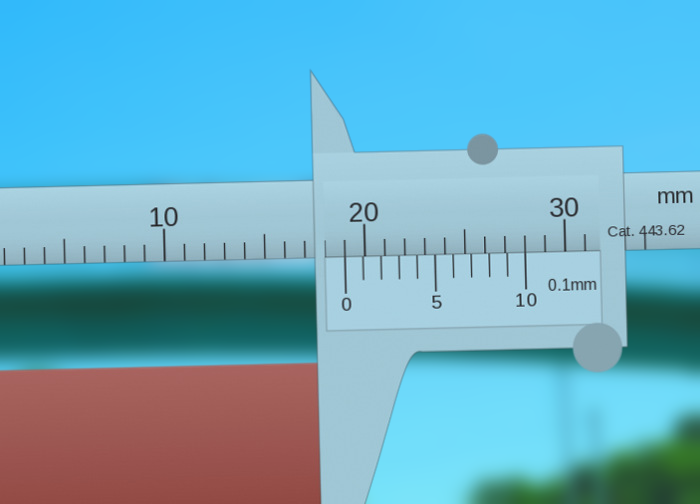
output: 19.0 (mm)
